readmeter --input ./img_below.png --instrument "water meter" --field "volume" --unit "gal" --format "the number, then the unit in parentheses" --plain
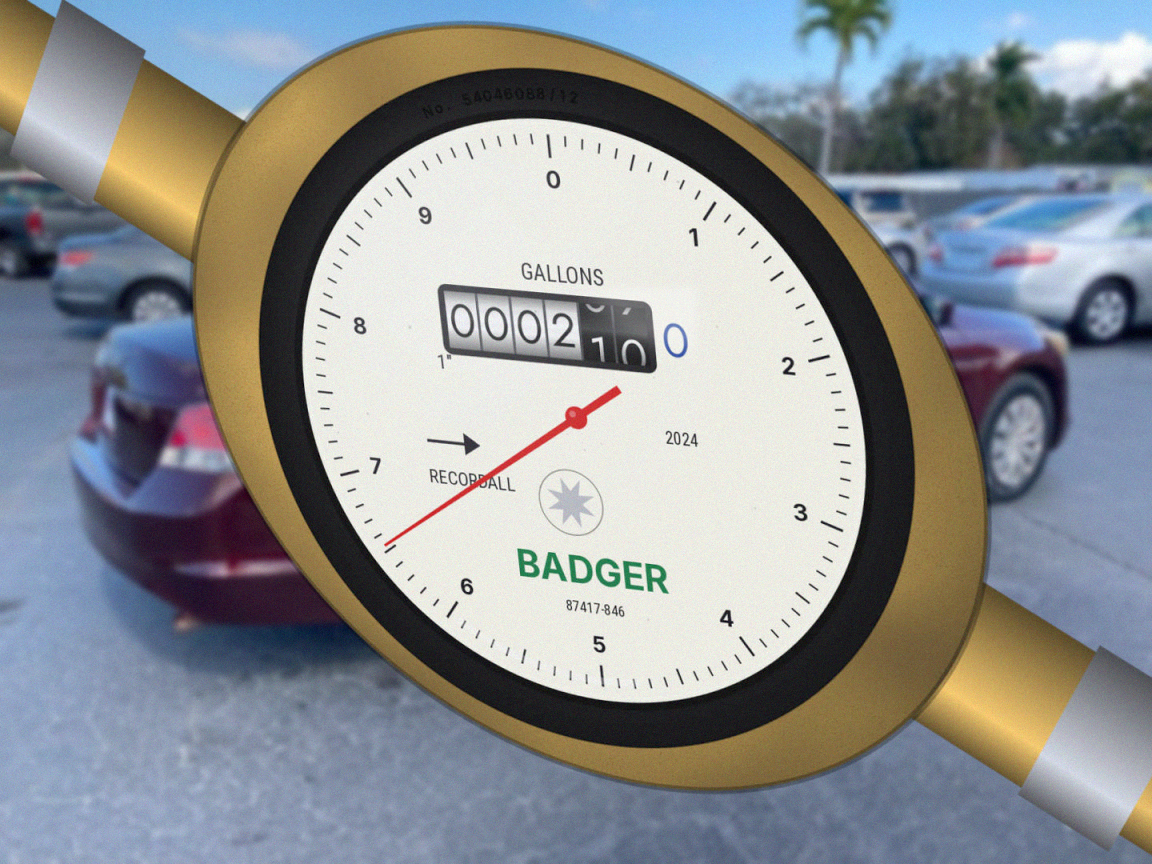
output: 2096.5 (gal)
